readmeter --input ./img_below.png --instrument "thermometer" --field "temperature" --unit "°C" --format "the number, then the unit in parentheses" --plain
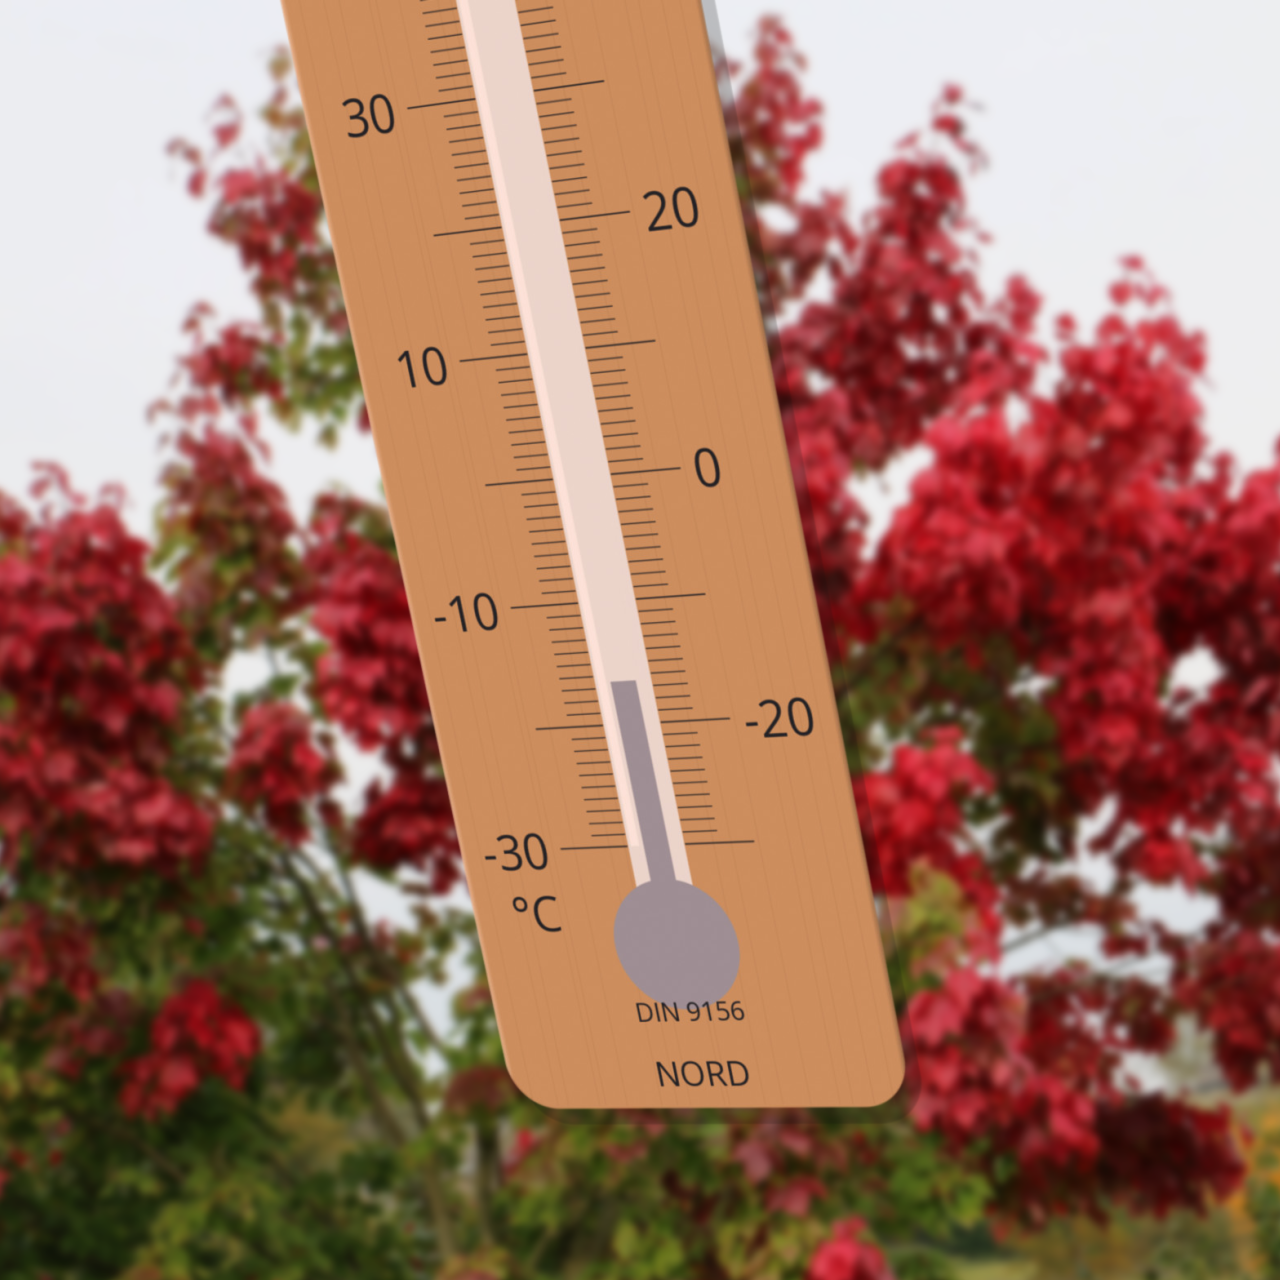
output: -16.5 (°C)
